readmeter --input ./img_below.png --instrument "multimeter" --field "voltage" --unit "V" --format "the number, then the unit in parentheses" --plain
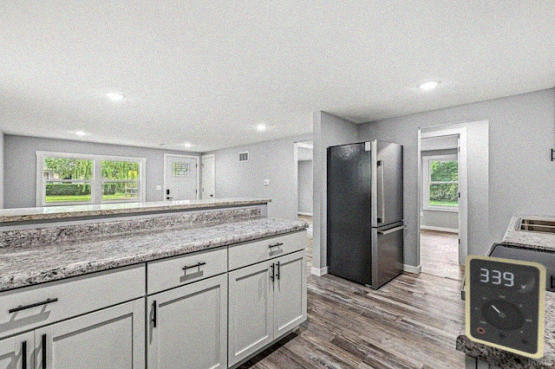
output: 339 (V)
